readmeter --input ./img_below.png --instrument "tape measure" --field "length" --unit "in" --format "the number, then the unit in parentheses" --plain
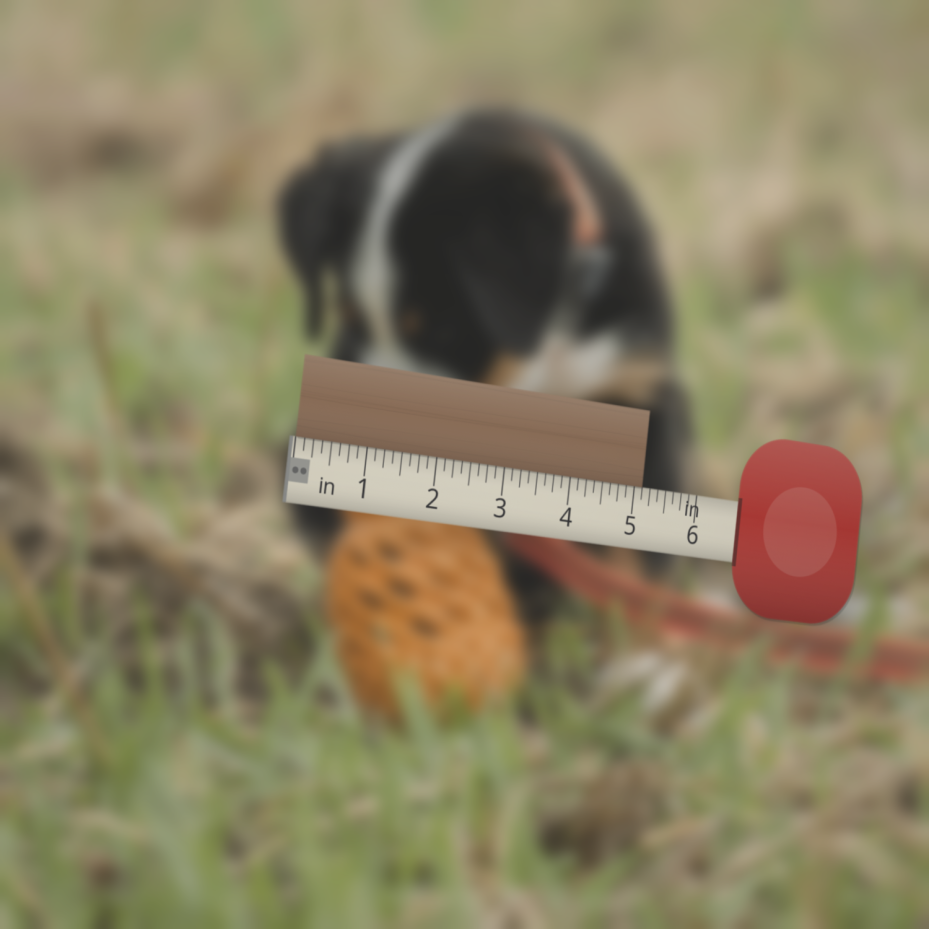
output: 5.125 (in)
